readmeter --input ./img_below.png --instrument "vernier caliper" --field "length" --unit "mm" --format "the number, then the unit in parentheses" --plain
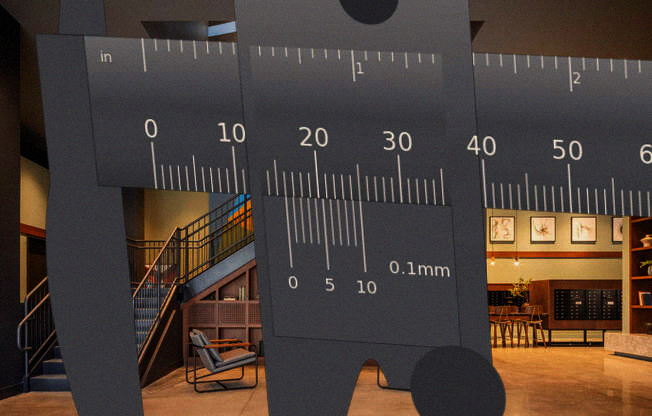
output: 16.0 (mm)
